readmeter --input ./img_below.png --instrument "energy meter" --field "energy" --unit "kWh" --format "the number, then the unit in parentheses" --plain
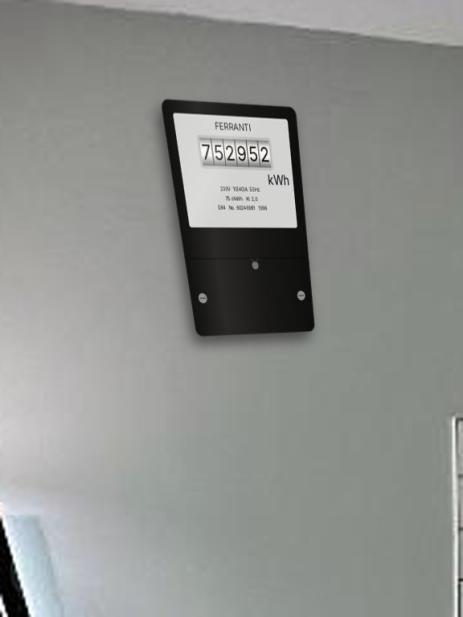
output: 752952 (kWh)
